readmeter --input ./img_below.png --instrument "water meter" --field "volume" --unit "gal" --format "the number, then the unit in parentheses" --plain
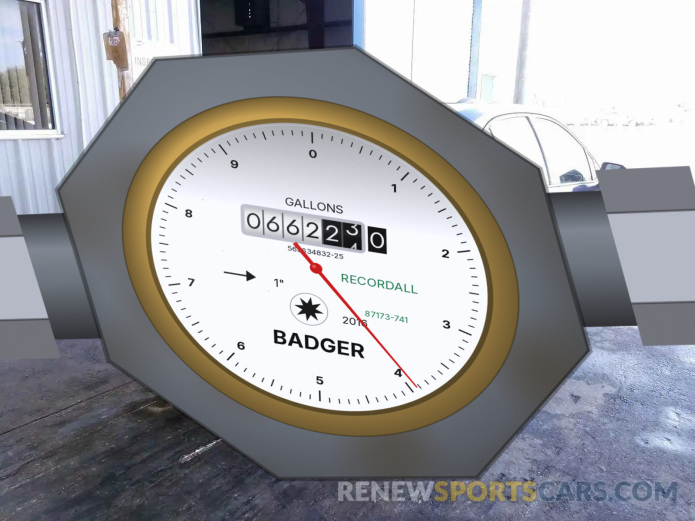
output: 662233.9 (gal)
